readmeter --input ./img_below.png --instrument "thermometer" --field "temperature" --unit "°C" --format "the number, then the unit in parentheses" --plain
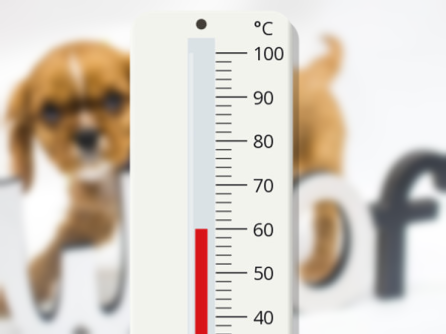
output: 60 (°C)
